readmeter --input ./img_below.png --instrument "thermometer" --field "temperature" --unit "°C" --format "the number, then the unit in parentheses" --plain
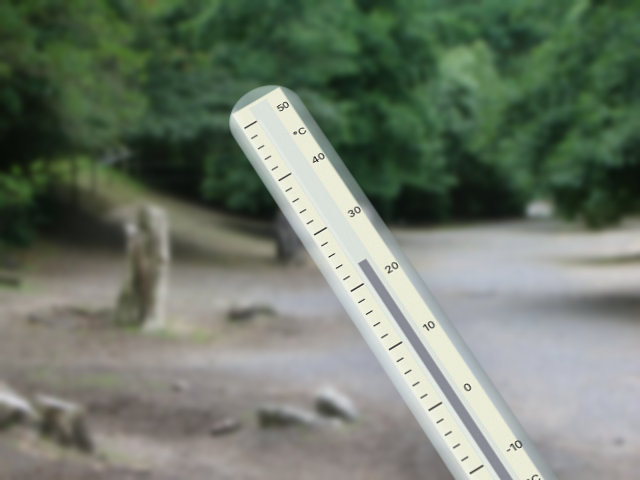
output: 23 (°C)
